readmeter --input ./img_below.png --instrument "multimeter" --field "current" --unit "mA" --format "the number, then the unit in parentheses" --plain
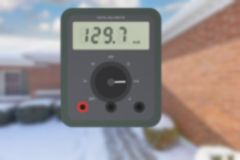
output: 129.7 (mA)
